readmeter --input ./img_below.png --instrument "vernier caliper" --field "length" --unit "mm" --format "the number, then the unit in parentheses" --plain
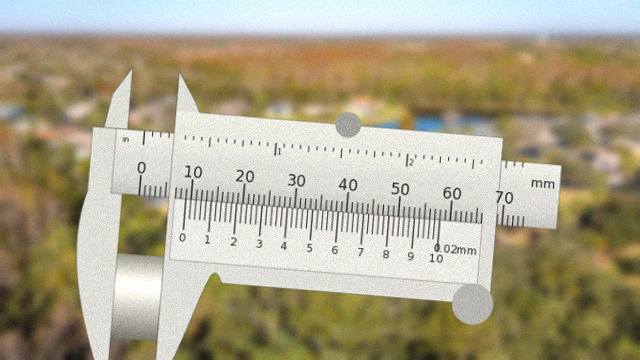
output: 9.0 (mm)
